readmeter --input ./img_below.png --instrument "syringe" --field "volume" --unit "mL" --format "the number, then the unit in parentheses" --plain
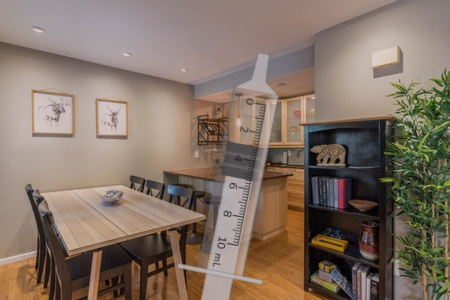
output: 3 (mL)
